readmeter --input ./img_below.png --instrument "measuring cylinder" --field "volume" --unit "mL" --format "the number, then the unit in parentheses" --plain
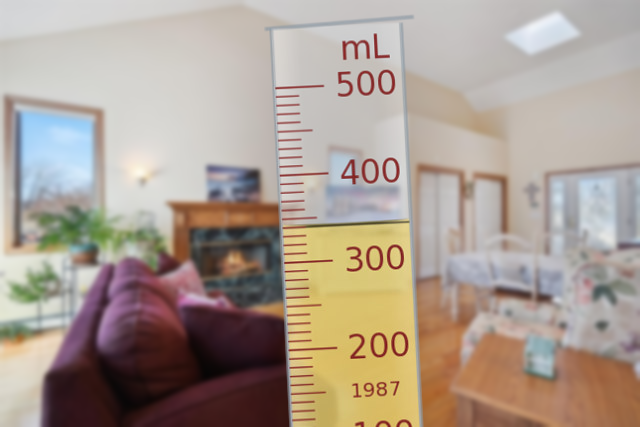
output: 340 (mL)
